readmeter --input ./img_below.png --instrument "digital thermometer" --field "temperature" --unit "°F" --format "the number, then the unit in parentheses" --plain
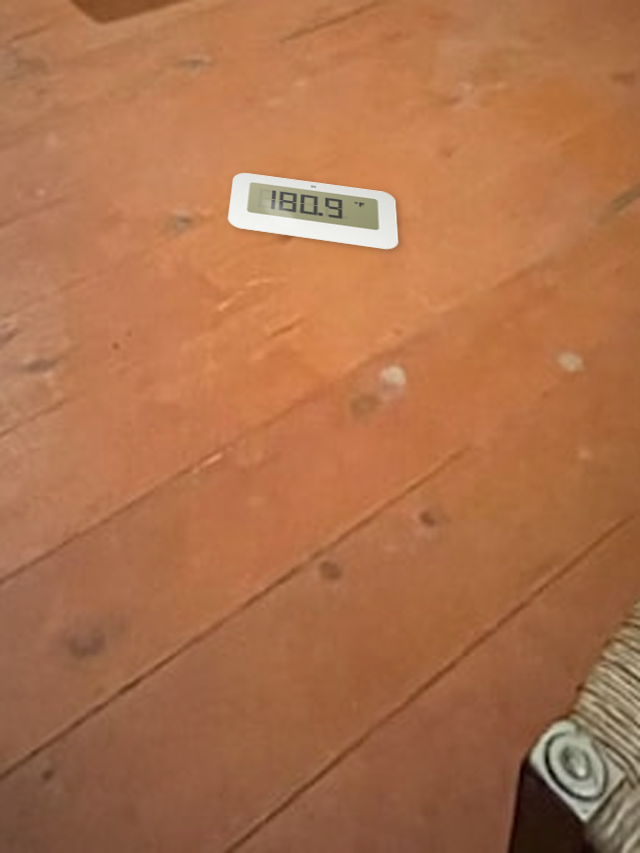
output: 180.9 (°F)
